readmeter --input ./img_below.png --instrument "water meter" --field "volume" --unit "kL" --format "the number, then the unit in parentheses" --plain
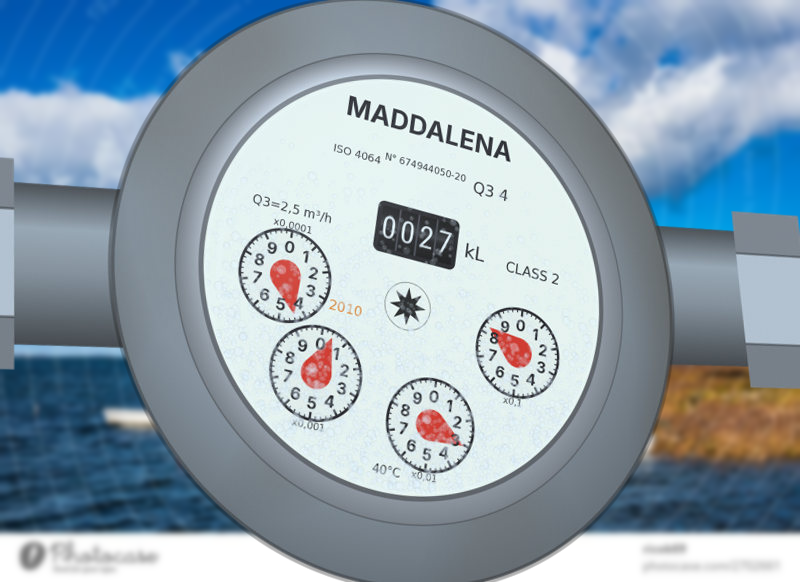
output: 27.8304 (kL)
